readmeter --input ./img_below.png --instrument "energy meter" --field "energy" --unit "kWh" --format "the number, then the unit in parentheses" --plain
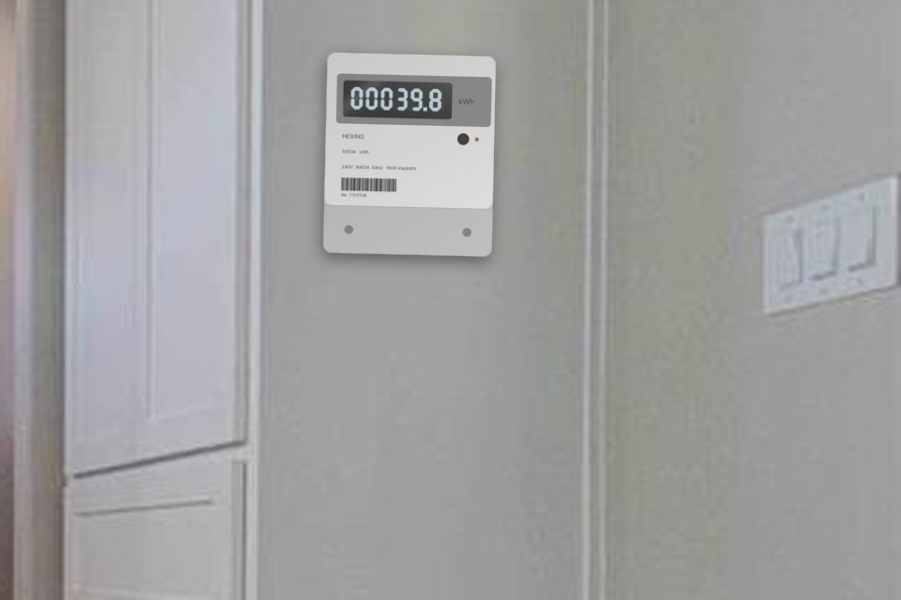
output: 39.8 (kWh)
